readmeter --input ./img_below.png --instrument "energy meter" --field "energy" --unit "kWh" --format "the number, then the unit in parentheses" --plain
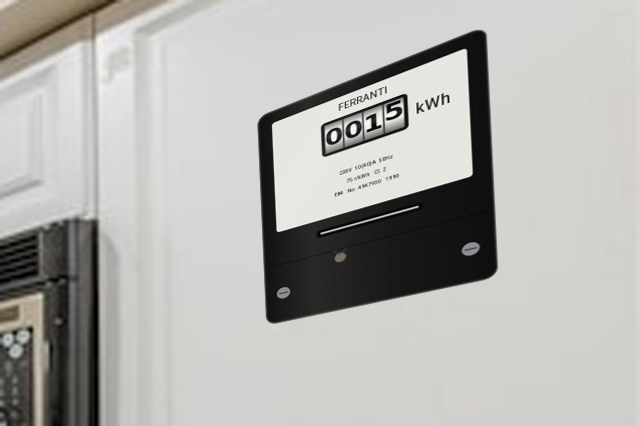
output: 15 (kWh)
